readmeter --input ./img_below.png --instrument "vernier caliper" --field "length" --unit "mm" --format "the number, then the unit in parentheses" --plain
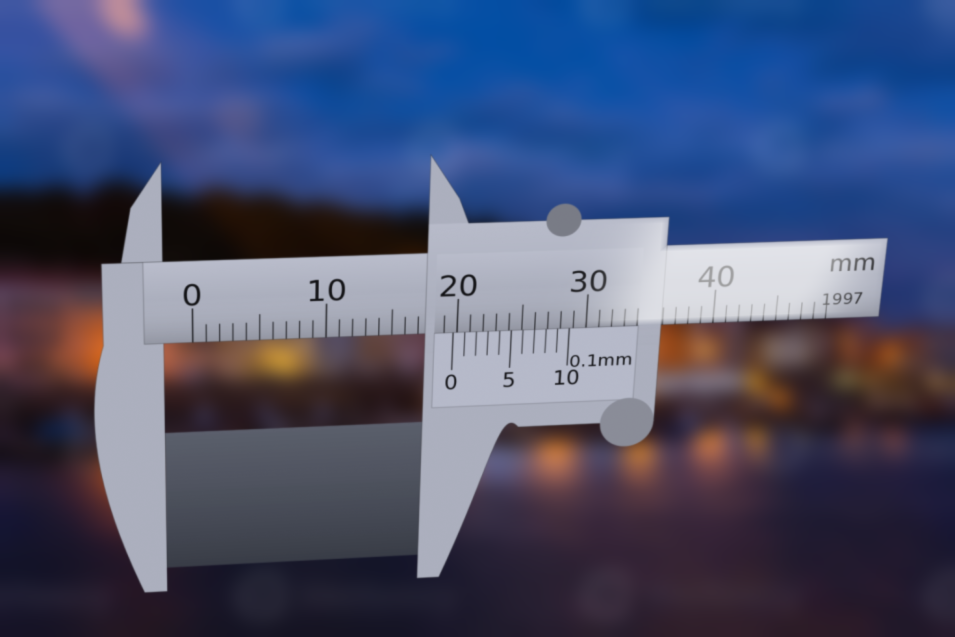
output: 19.7 (mm)
